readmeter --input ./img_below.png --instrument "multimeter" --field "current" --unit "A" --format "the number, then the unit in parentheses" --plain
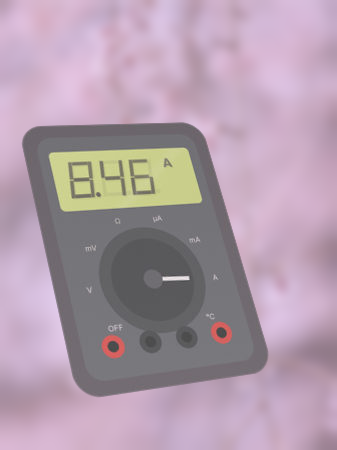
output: 8.46 (A)
